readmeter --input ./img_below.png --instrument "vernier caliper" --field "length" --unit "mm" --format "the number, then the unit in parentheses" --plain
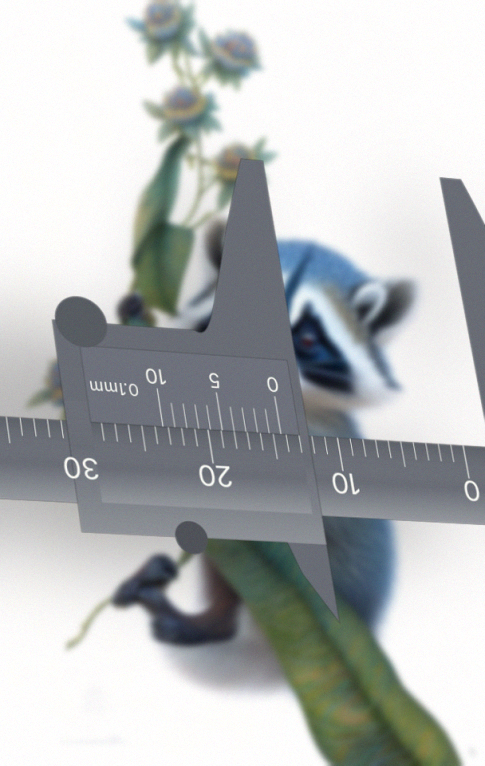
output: 14.4 (mm)
